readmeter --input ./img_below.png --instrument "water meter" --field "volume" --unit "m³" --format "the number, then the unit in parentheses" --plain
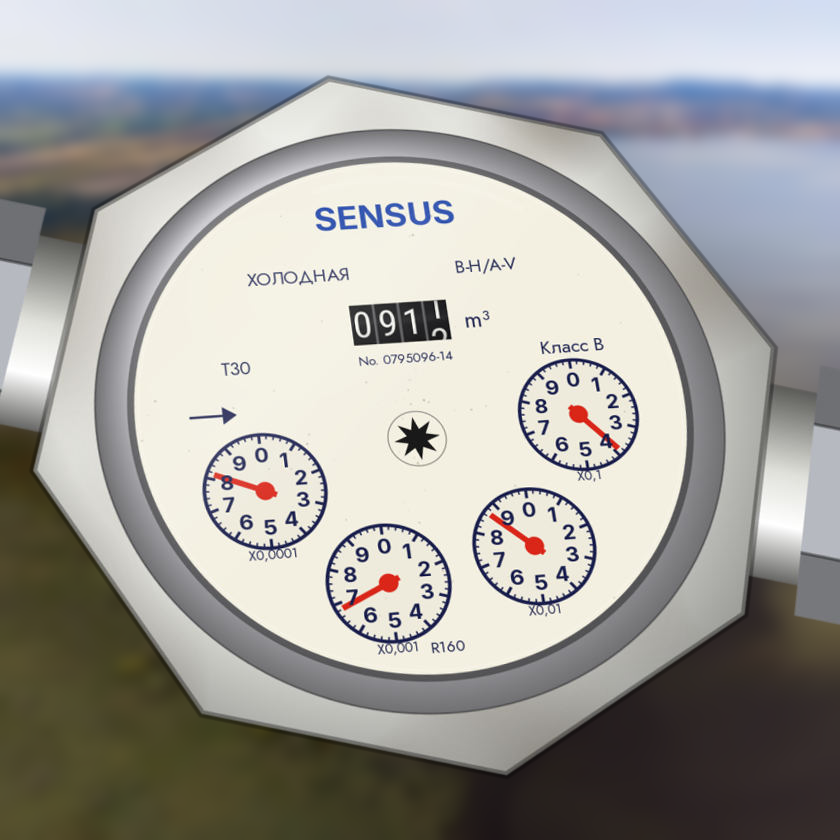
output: 911.3868 (m³)
